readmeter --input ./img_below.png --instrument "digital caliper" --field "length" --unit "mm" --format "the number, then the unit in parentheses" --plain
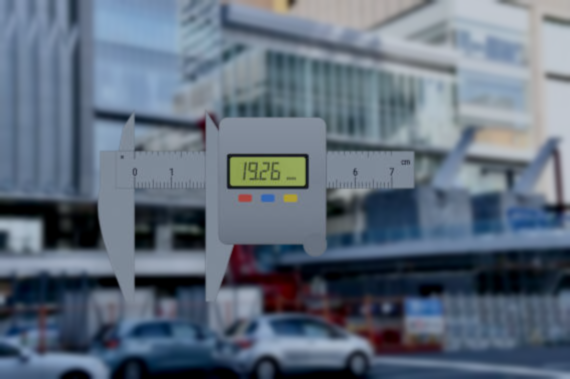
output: 19.26 (mm)
